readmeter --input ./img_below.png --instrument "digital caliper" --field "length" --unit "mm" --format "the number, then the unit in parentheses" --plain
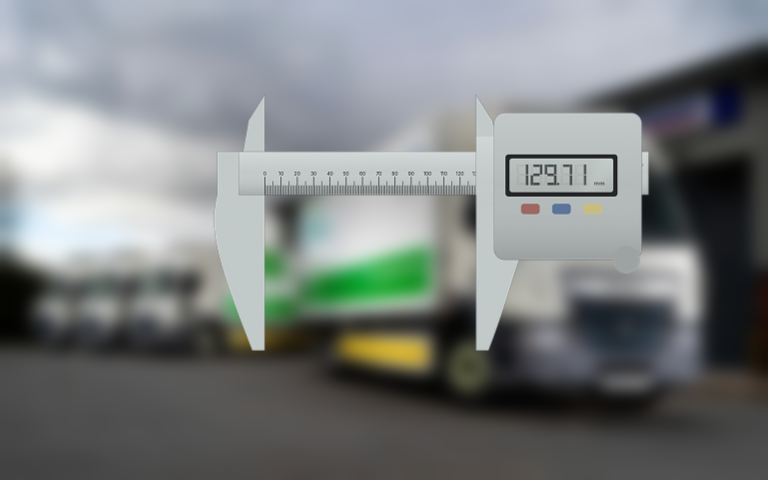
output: 129.71 (mm)
